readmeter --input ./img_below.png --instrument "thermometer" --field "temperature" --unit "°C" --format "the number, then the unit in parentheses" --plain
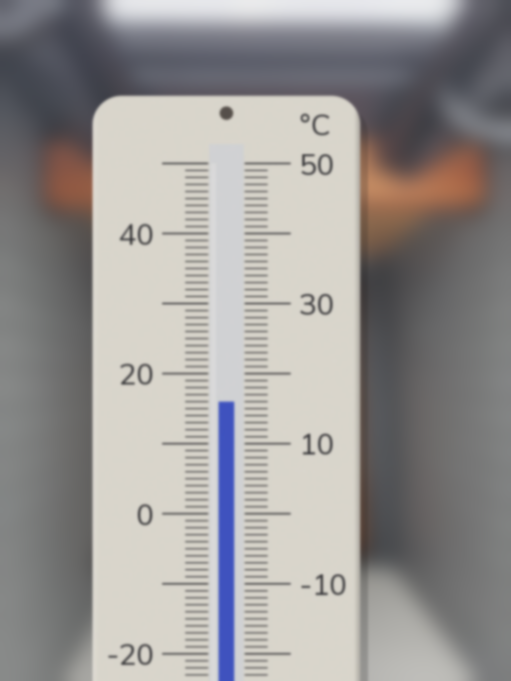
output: 16 (°C)
